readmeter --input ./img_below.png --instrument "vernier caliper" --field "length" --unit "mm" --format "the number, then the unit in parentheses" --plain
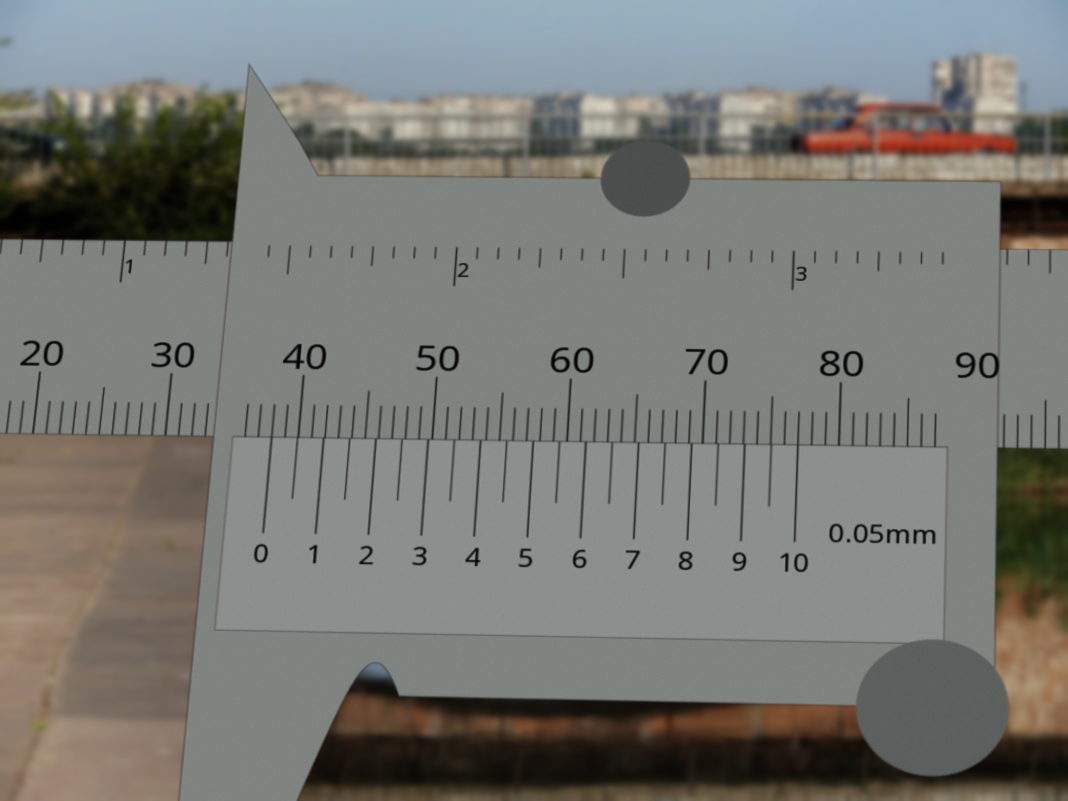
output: 38.0 (mm)
